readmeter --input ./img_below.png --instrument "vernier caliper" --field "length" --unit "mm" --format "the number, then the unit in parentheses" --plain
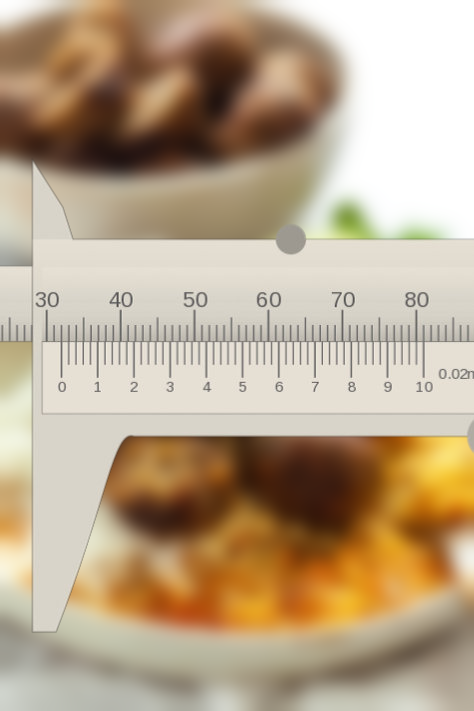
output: 32.0 (mm)
